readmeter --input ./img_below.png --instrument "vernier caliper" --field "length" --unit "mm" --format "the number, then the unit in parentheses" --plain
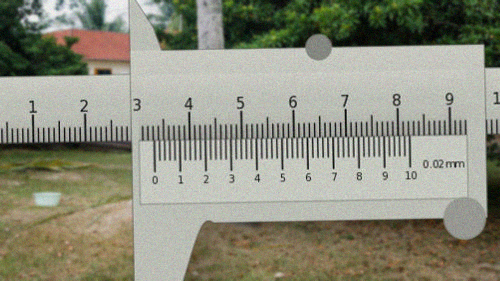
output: 33.2 (mm)
